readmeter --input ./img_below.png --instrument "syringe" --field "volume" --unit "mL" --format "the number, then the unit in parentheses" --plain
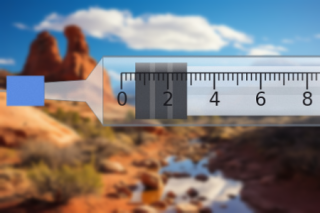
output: 0.6 (mL)
